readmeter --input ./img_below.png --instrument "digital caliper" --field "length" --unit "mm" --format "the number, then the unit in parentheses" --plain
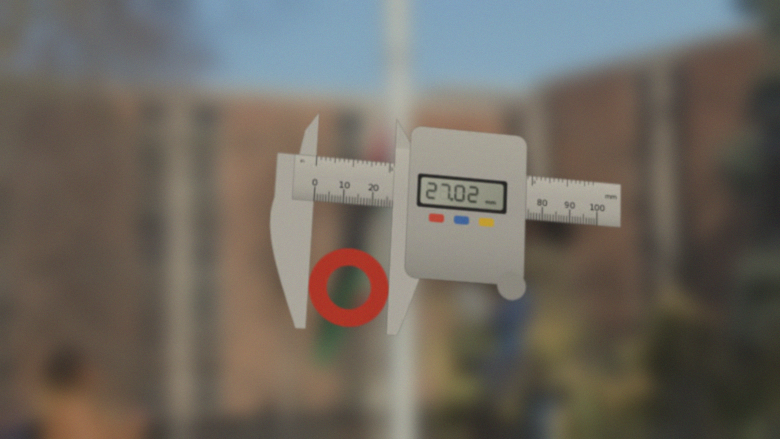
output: 27.02 (mm)
